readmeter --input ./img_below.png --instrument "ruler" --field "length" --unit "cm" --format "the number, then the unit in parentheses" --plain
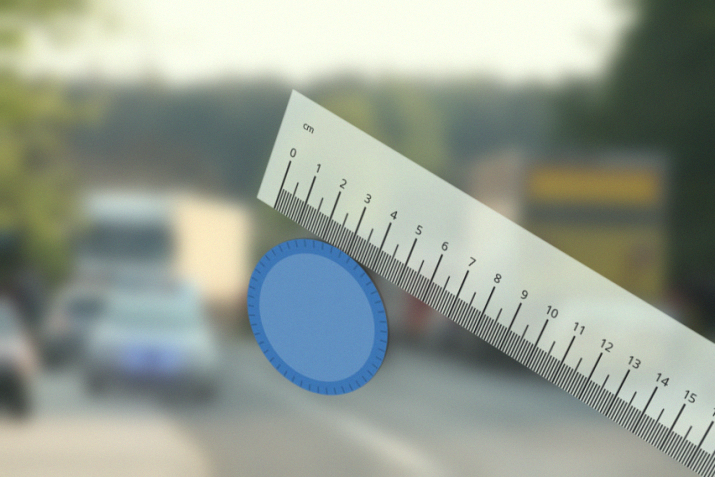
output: 5.5 (cm)
